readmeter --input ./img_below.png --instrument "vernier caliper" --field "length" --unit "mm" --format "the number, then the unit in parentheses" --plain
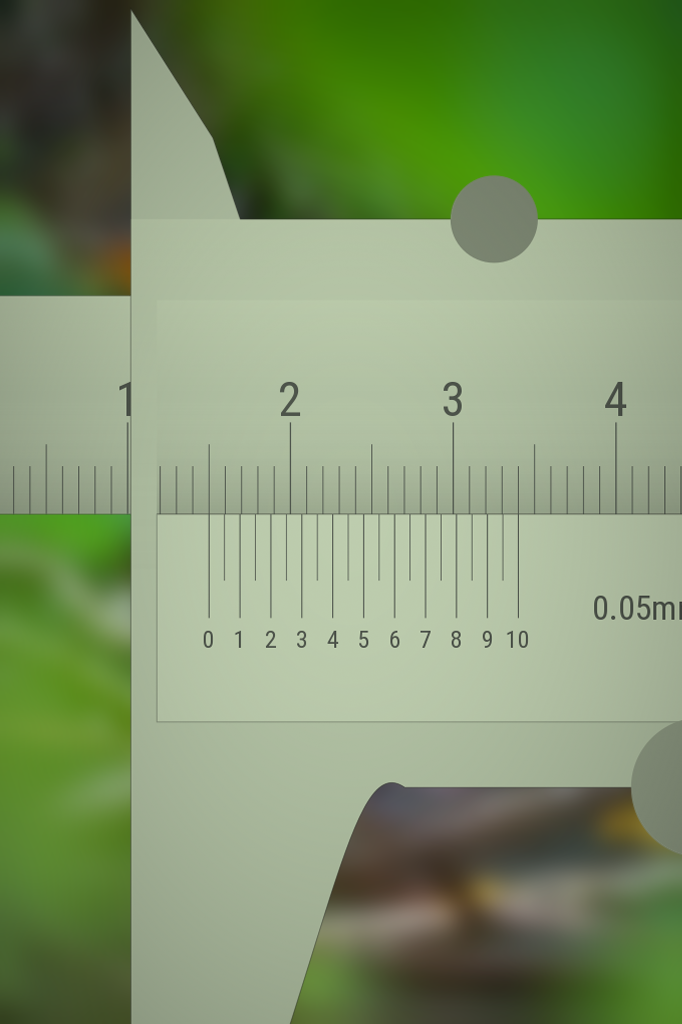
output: 15.0 (mm)
